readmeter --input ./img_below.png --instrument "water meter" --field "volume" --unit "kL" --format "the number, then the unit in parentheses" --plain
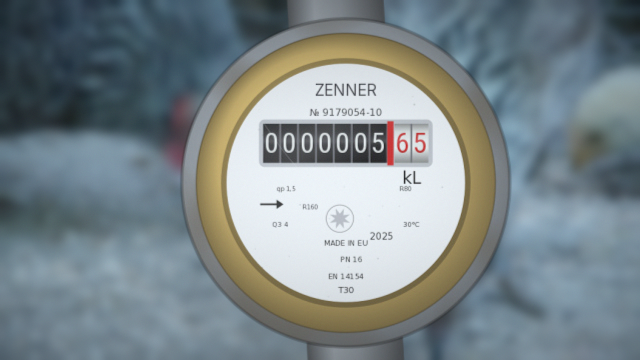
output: 5.65 (kL)
